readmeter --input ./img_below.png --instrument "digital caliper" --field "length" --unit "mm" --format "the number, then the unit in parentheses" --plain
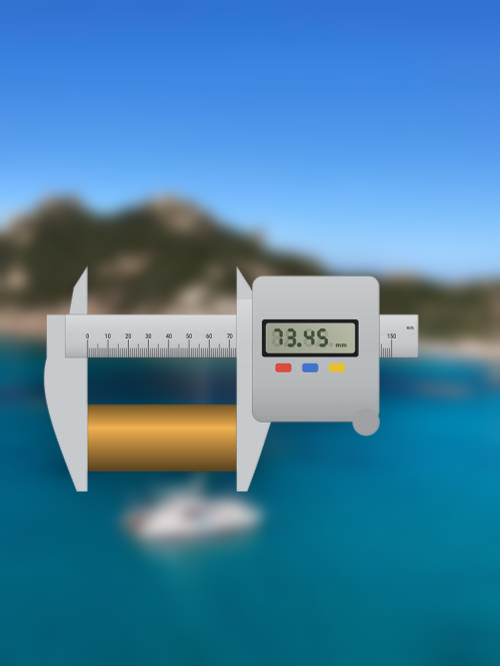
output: 73.45 (mm)
